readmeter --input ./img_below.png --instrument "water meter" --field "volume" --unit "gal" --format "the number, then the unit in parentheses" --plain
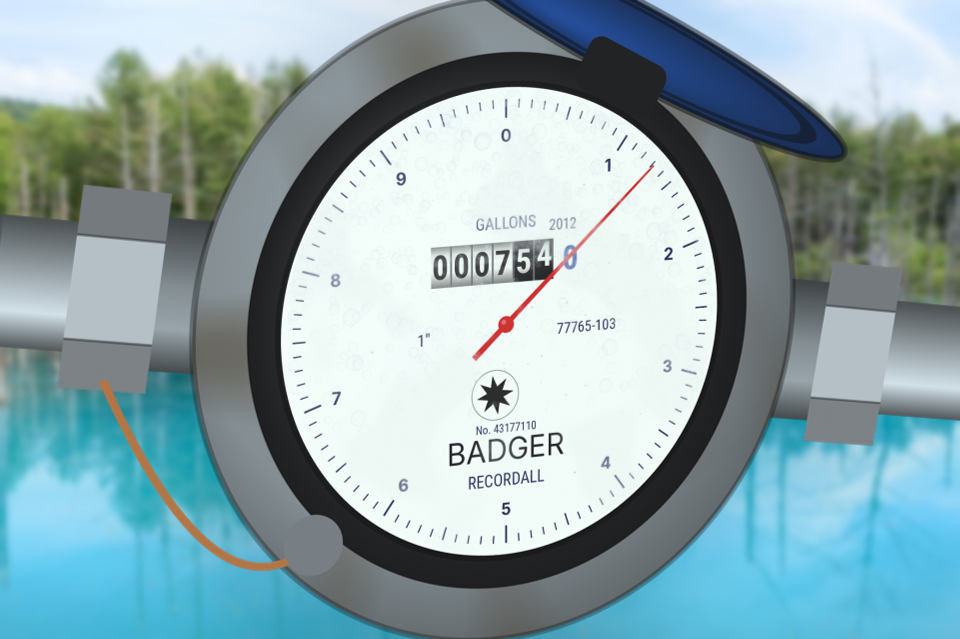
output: 7541.3 (gal)
